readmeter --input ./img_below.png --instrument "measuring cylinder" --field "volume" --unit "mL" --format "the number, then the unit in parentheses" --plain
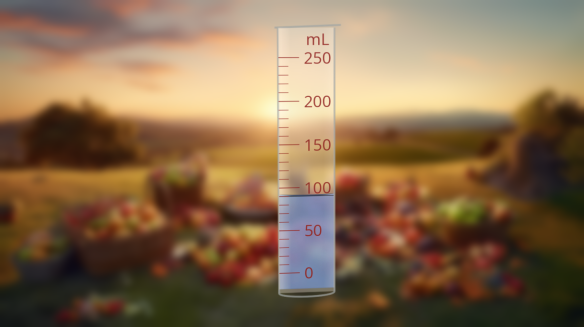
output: 90 (mL)
